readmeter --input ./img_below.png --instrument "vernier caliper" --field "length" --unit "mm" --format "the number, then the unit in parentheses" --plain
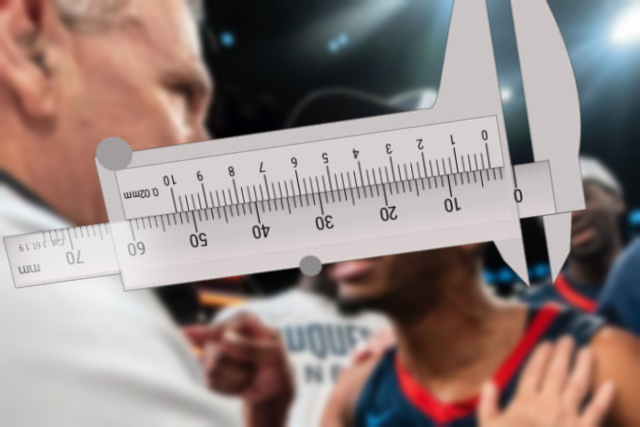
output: 3.5 (mm)
